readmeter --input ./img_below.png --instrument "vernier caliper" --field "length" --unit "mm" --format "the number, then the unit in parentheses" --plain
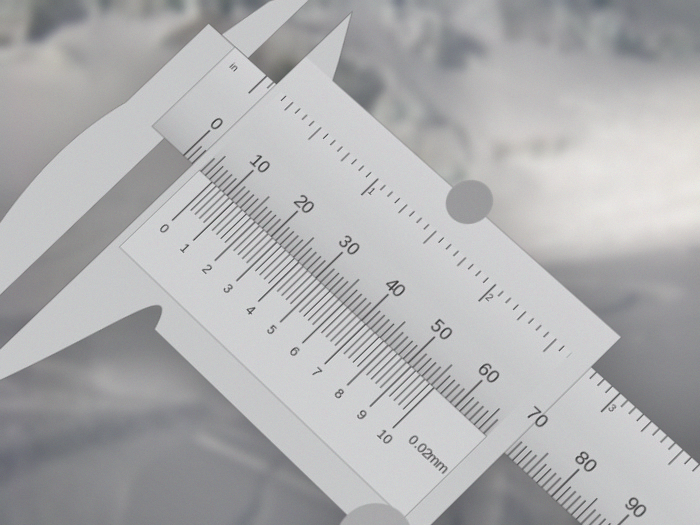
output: 6.6 (mm)
